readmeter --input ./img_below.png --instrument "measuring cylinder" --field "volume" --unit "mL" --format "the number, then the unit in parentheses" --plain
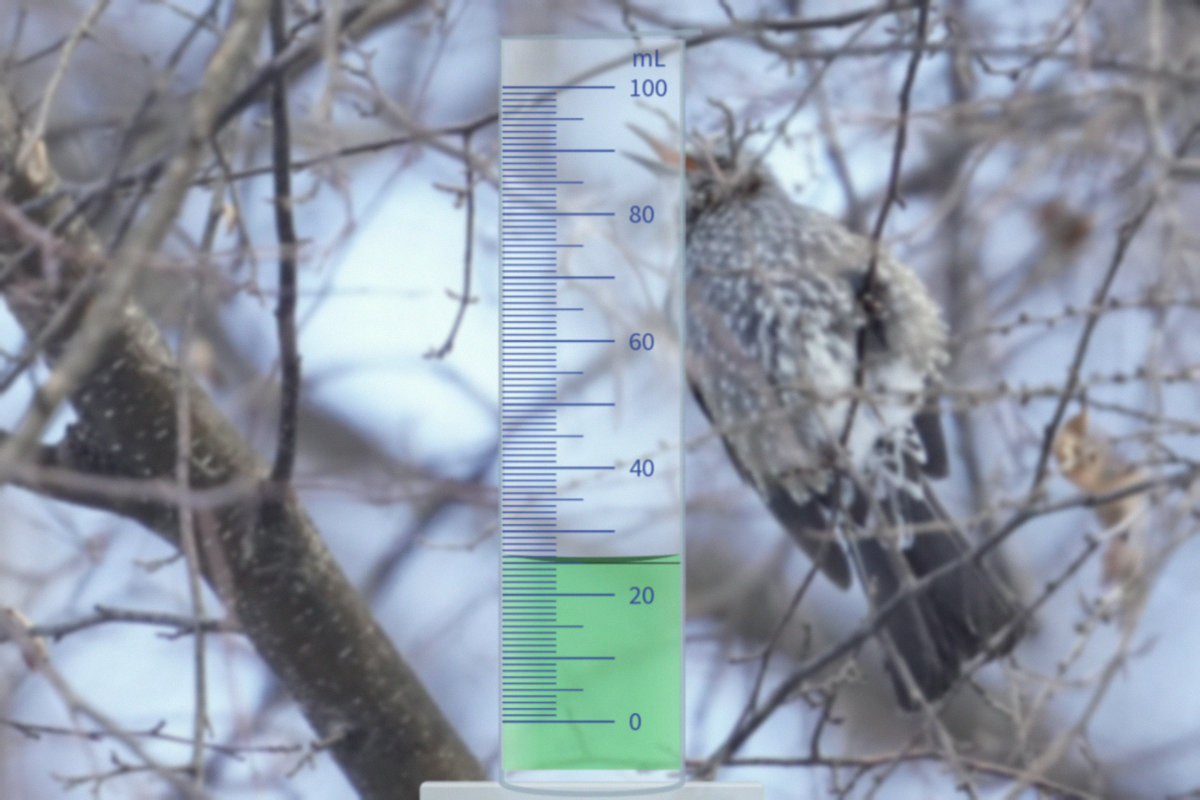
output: 25 (mL)
